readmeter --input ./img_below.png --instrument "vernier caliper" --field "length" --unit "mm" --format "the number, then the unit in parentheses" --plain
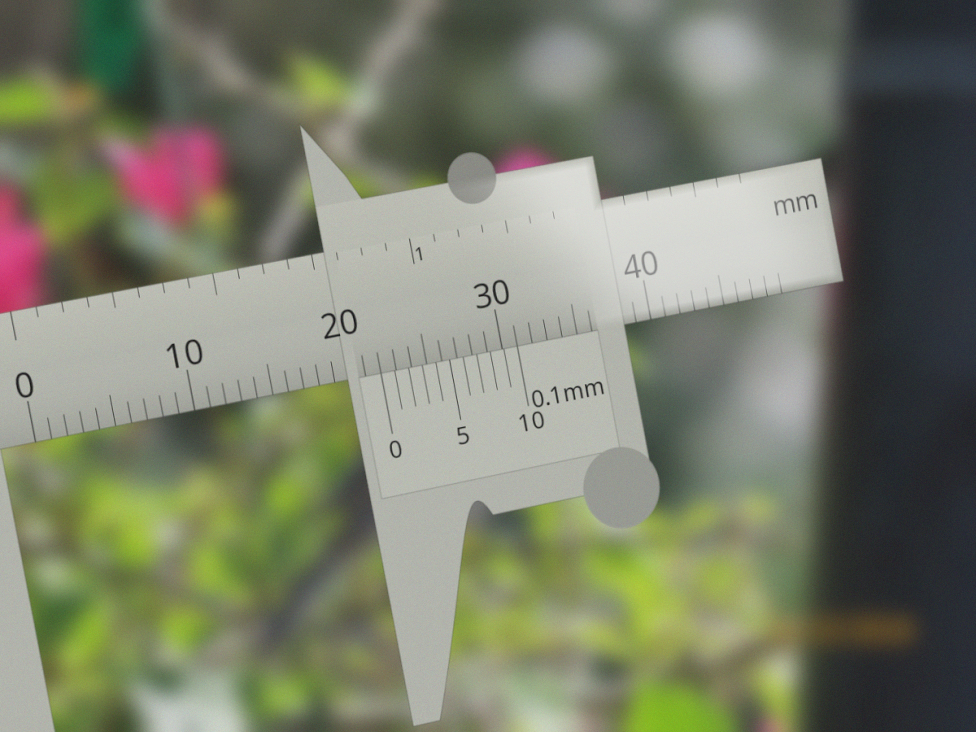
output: 22.0 (mm)
